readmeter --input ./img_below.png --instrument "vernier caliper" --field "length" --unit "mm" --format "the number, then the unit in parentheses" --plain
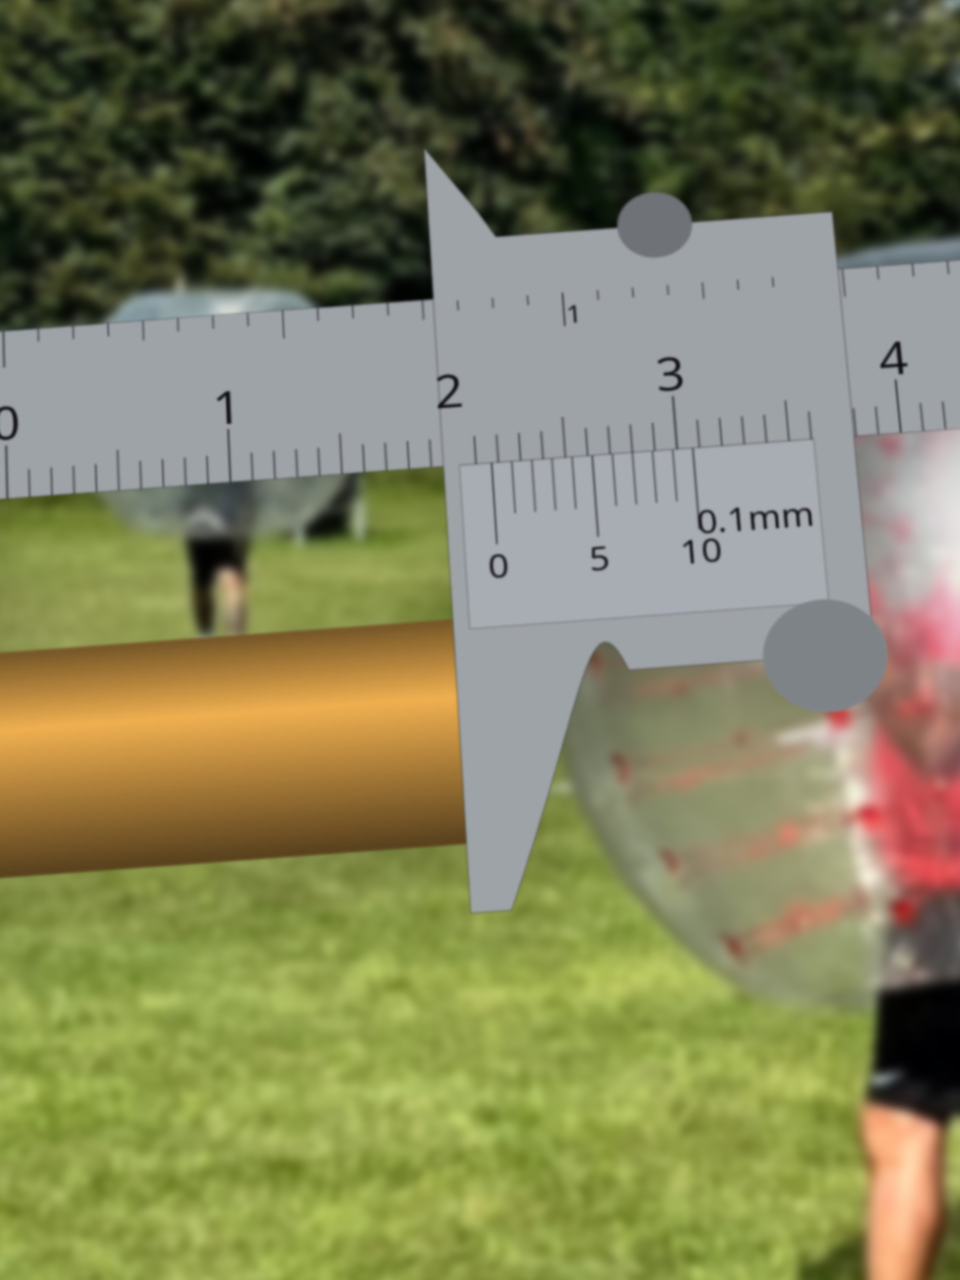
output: 21.7 (mm)
